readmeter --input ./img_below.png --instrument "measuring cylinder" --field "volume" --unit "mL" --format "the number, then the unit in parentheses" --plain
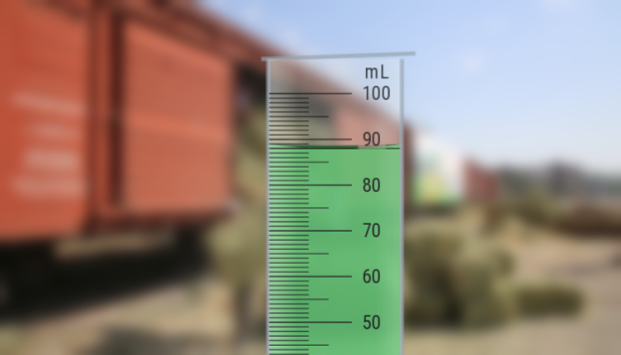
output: 88 (mL)
